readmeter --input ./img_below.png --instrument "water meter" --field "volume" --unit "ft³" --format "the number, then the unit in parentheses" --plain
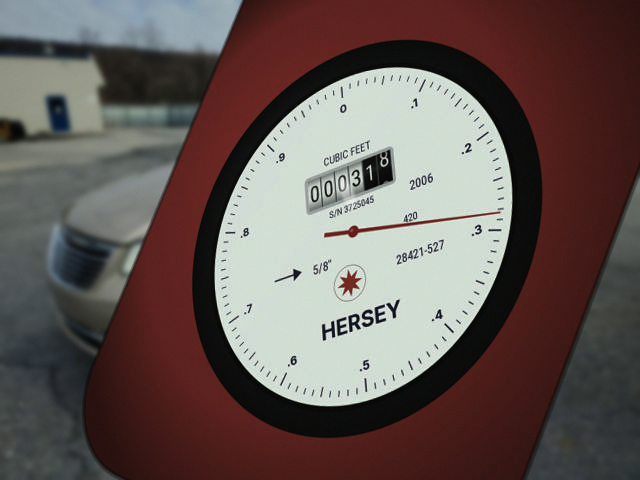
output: 318.28 (ft³)
